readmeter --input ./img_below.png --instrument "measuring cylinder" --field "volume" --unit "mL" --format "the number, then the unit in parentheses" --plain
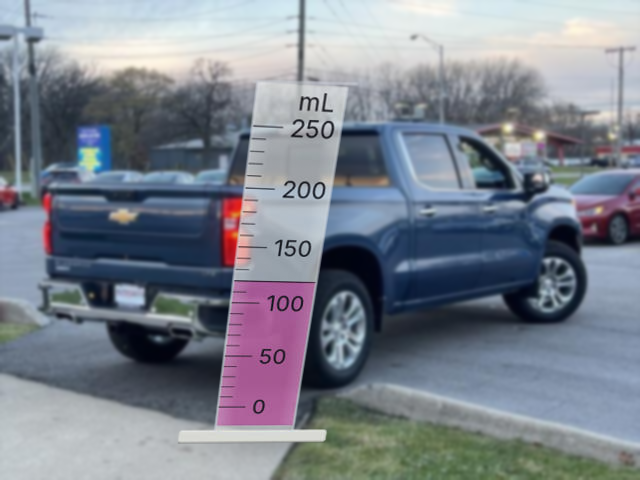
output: 120 (mL)
